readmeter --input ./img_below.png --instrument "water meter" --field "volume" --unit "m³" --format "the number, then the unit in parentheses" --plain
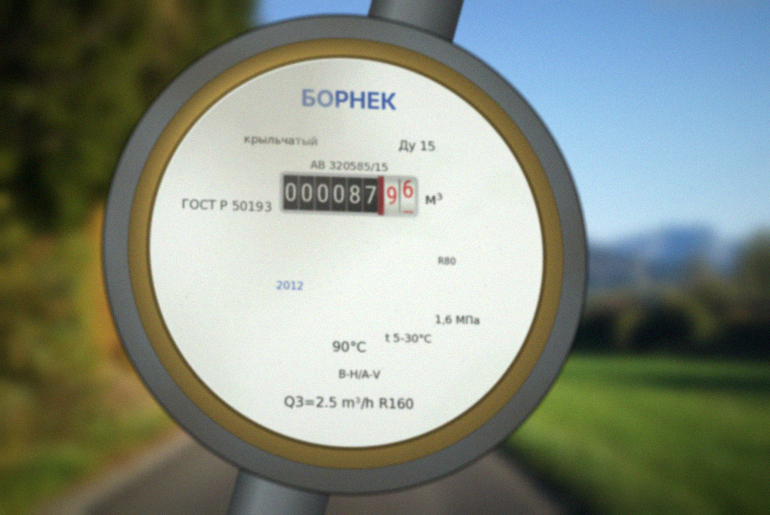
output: 87.96 (m³)
